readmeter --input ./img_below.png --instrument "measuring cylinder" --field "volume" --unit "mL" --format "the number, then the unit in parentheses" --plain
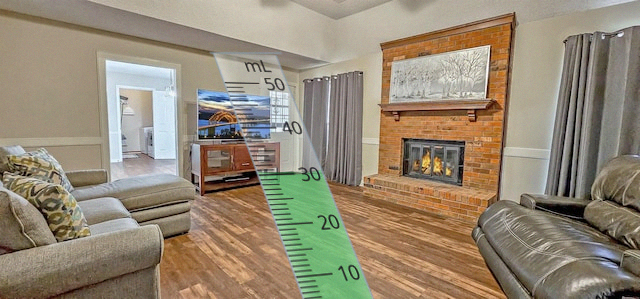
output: 30 (mL)
